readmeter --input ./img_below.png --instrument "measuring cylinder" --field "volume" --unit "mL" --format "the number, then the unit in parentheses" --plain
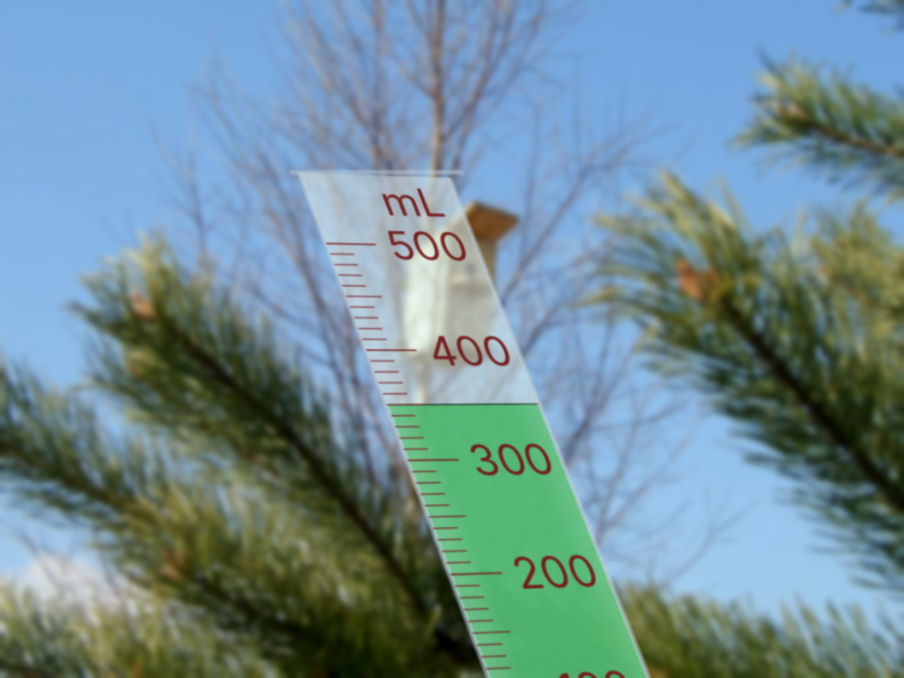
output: 350 (mL)
